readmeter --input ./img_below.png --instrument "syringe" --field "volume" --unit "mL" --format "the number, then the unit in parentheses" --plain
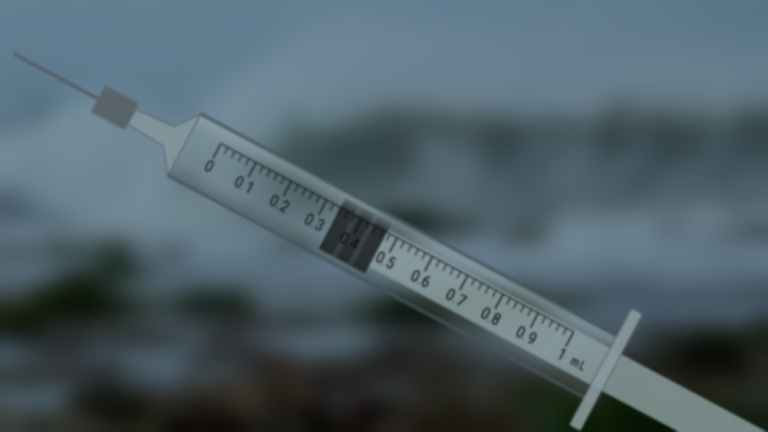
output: 0.34 (mL)
